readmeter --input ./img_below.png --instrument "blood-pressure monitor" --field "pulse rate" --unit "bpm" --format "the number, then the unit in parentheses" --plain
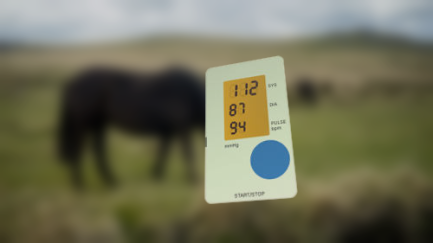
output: 94 (bpm)
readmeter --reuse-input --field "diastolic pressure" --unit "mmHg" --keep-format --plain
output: 87 (mmHg)
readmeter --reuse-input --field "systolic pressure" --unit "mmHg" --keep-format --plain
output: 112 (mmHg)
